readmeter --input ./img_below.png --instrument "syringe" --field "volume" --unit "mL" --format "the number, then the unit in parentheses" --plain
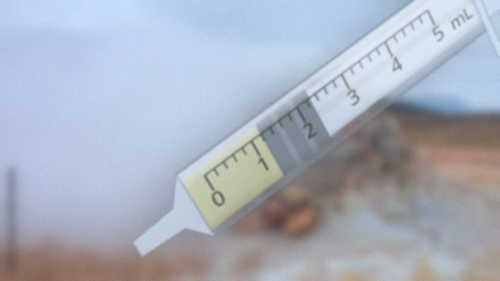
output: 1.2 (mL)
